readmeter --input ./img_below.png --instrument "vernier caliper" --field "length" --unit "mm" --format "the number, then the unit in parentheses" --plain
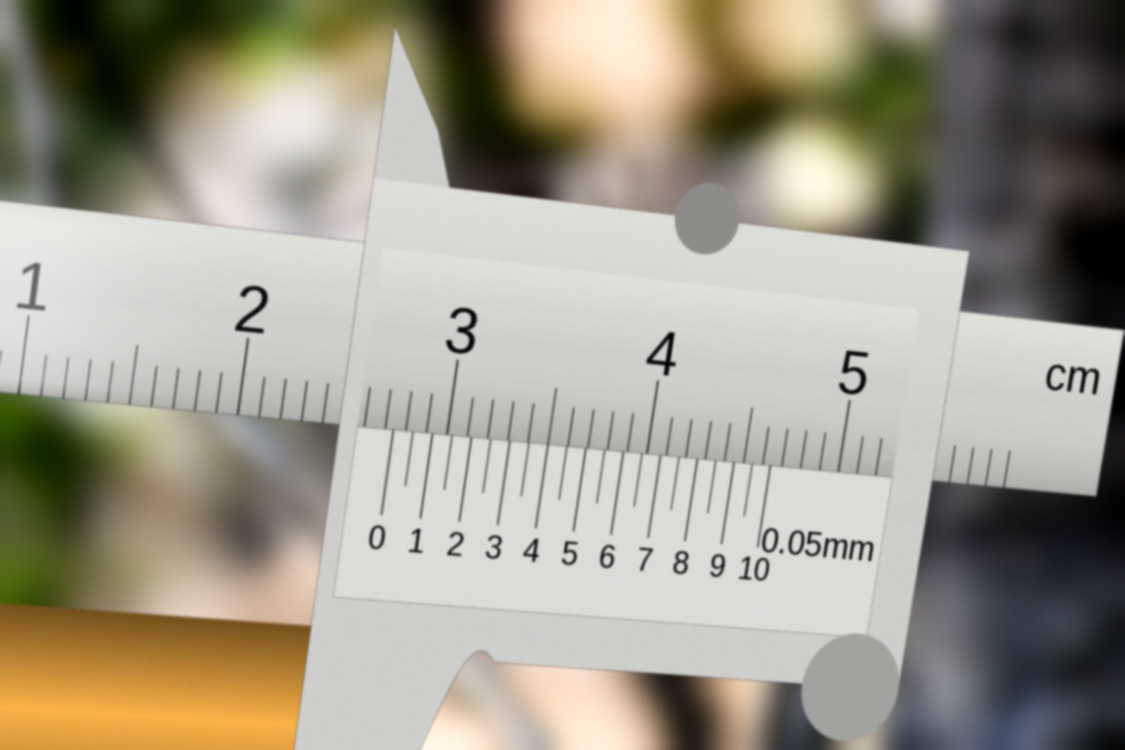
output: 27.4 (mm)
